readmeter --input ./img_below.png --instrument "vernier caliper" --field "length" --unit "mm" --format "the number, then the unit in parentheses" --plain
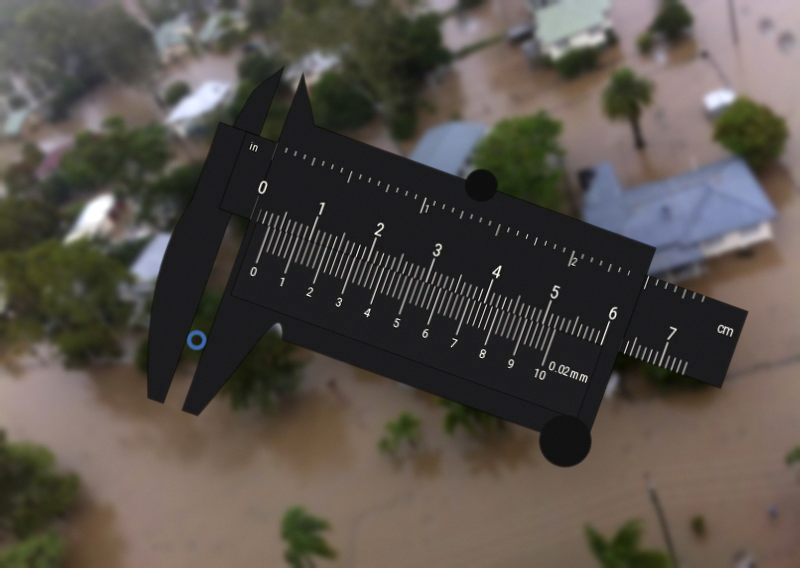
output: 3.2 (mm)
